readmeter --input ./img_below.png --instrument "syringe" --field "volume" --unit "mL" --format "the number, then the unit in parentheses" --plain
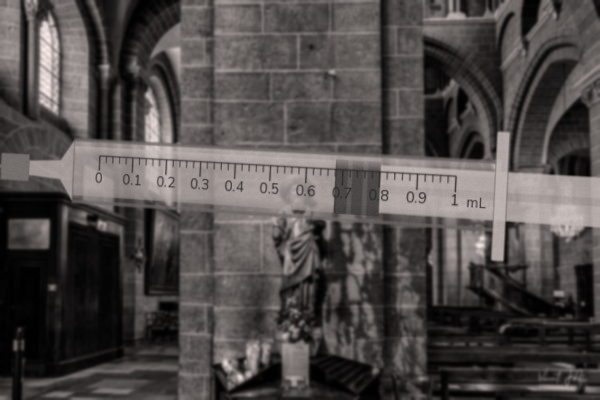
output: 0.68 (mL)
